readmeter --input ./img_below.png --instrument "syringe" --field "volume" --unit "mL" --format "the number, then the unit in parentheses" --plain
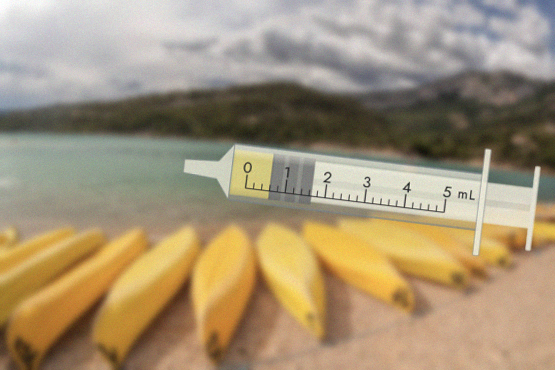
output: 0.6 (mL)
